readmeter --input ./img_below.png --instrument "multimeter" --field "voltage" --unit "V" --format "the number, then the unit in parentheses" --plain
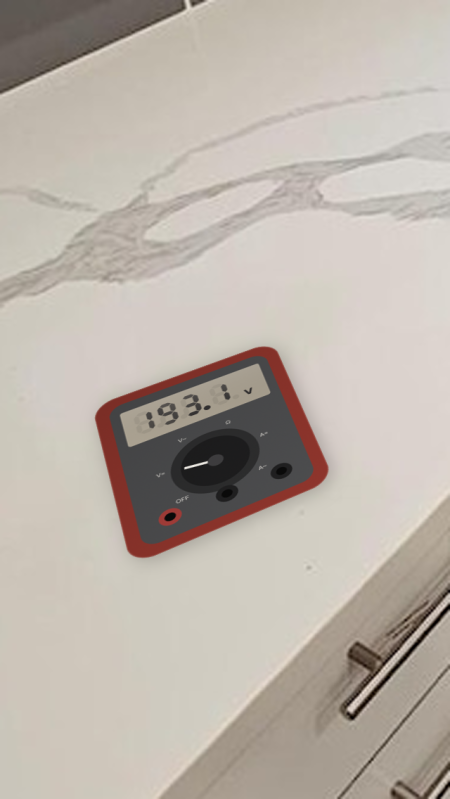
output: 193.1 (V)
